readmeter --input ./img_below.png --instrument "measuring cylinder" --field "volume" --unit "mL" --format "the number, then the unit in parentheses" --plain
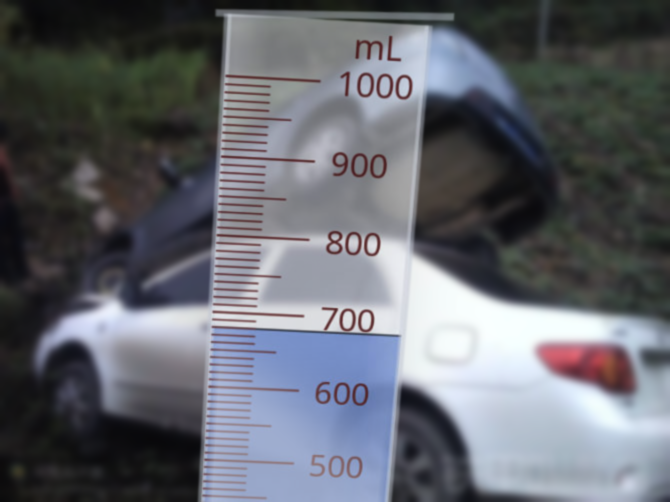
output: 680 (mL)
